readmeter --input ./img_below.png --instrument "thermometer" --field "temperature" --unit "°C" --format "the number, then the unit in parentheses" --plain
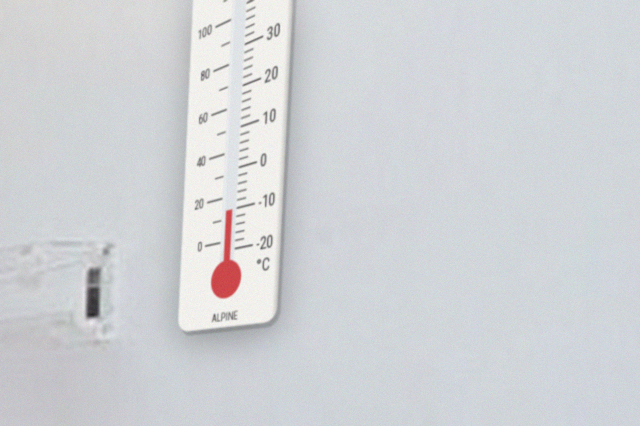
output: -10 (°C)
